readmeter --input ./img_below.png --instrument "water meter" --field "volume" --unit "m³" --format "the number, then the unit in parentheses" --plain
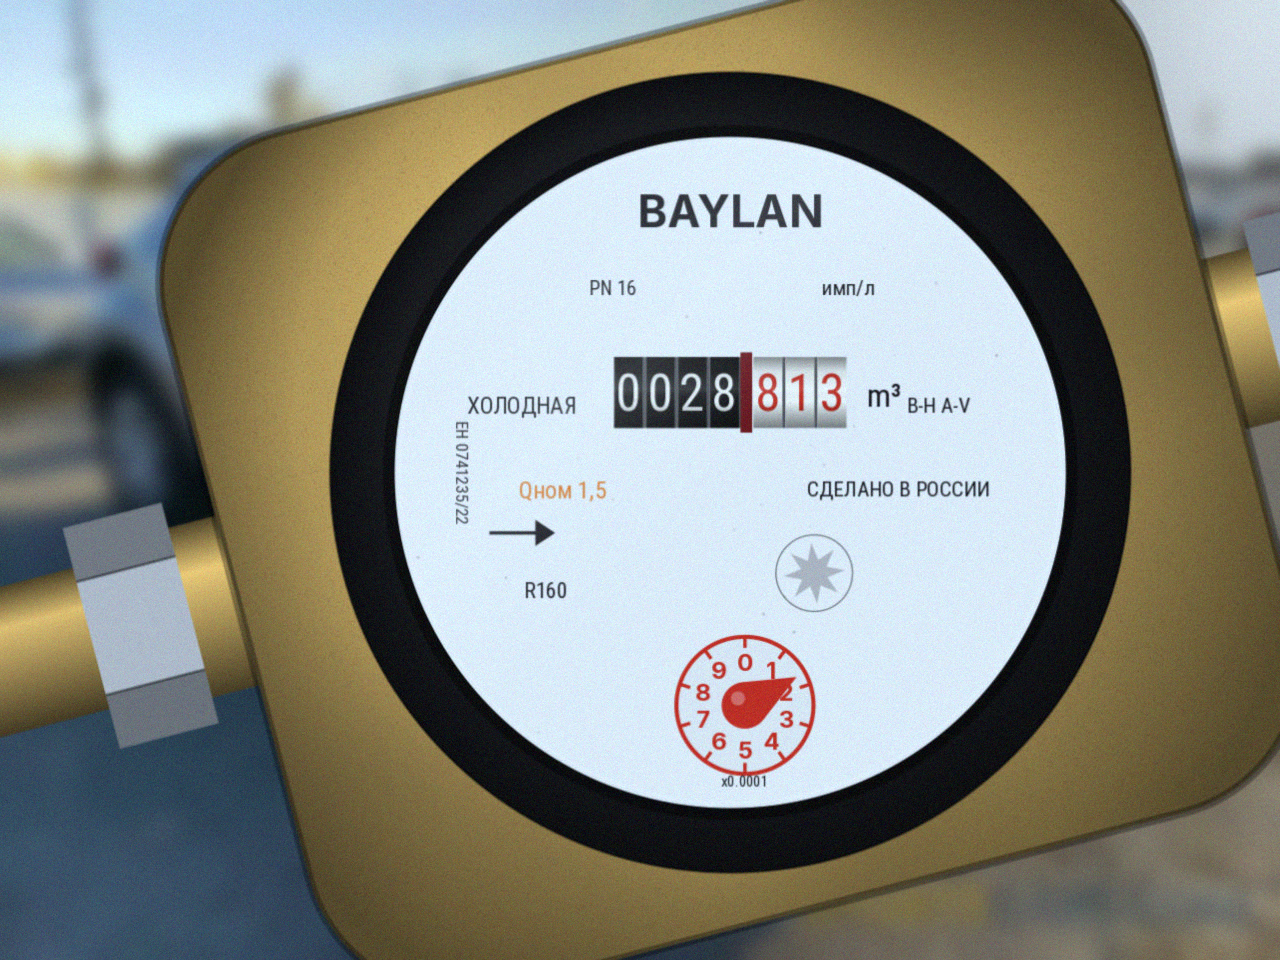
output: 28.8131 (m³)
